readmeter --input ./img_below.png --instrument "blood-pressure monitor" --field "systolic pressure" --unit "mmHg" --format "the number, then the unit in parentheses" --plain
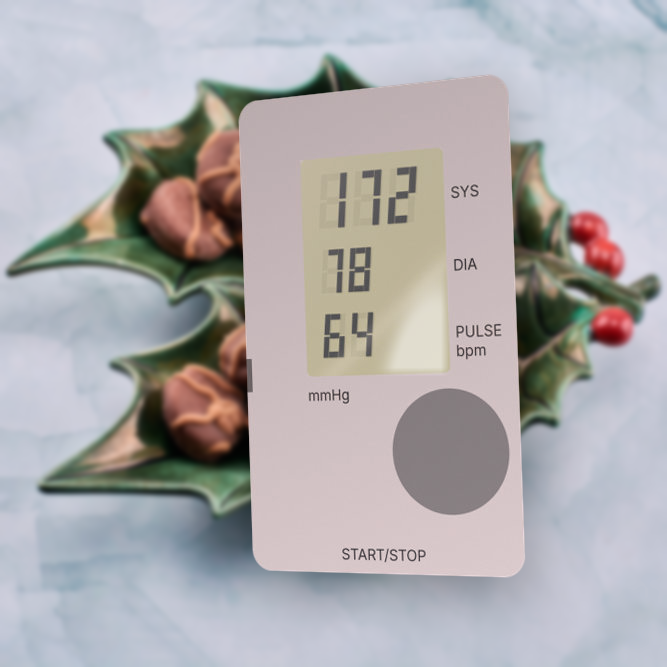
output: 172 (mmHg)
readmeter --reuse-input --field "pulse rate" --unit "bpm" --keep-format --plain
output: 64 (bpm)
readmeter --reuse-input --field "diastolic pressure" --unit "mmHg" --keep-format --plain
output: 78 (mmHg)
